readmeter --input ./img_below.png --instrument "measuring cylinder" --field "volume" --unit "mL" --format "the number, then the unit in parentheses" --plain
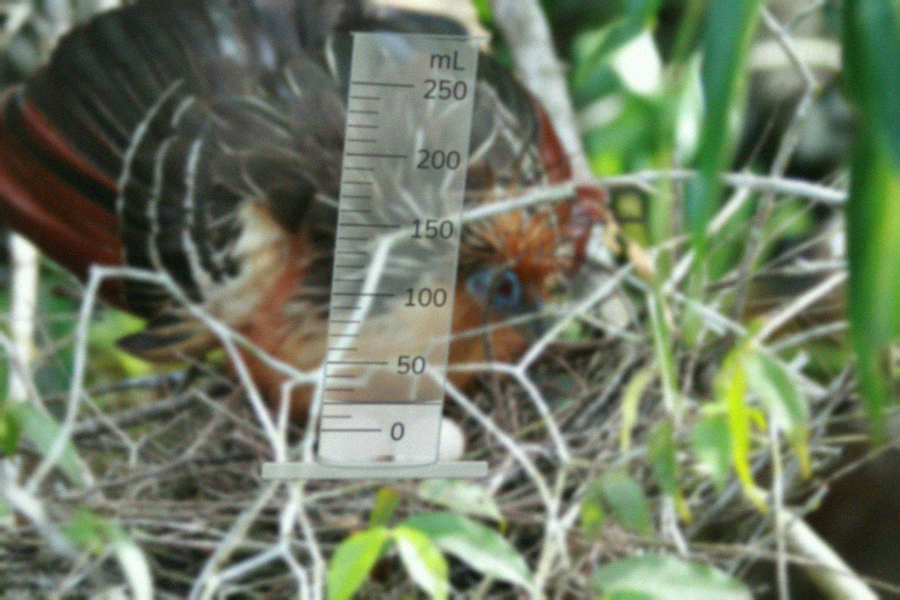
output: 20 (mL)
